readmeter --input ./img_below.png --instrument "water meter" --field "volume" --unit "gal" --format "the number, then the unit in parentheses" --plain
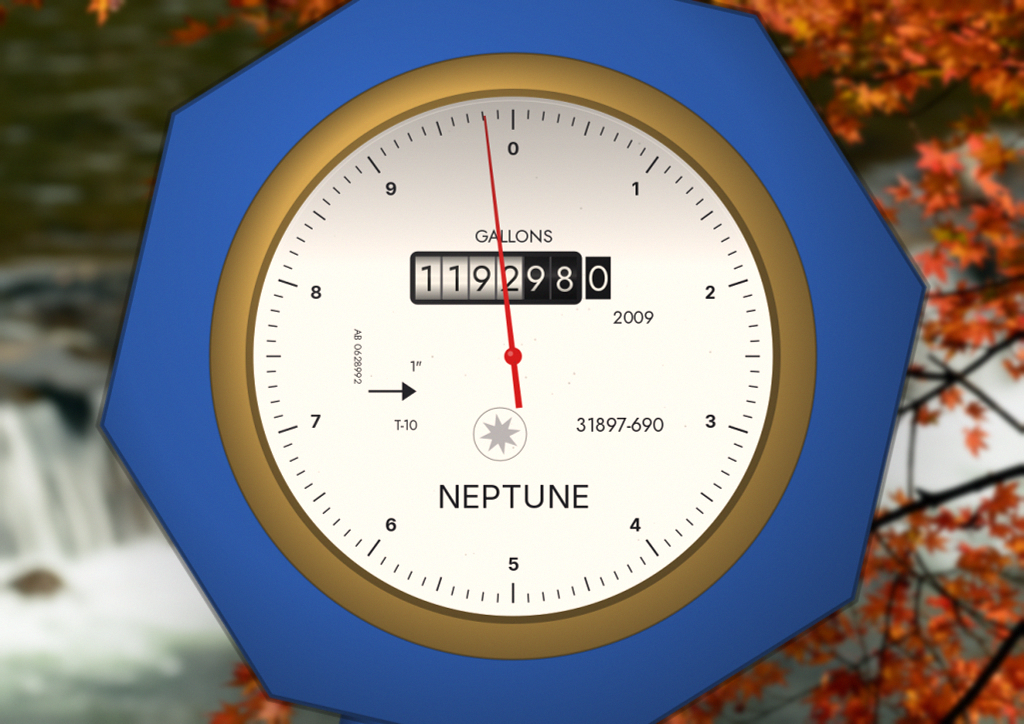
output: 1192979.8 (gal)
